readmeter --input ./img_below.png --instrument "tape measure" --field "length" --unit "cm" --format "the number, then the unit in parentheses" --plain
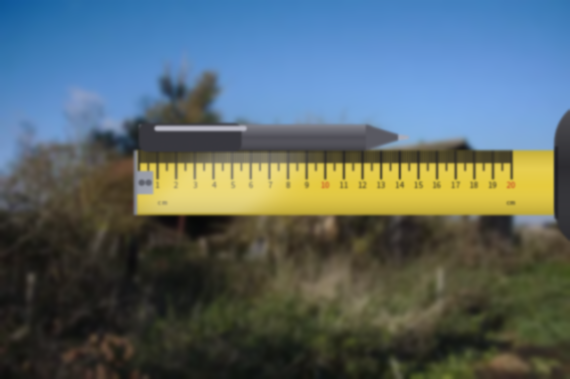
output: 14.5 (cm)
